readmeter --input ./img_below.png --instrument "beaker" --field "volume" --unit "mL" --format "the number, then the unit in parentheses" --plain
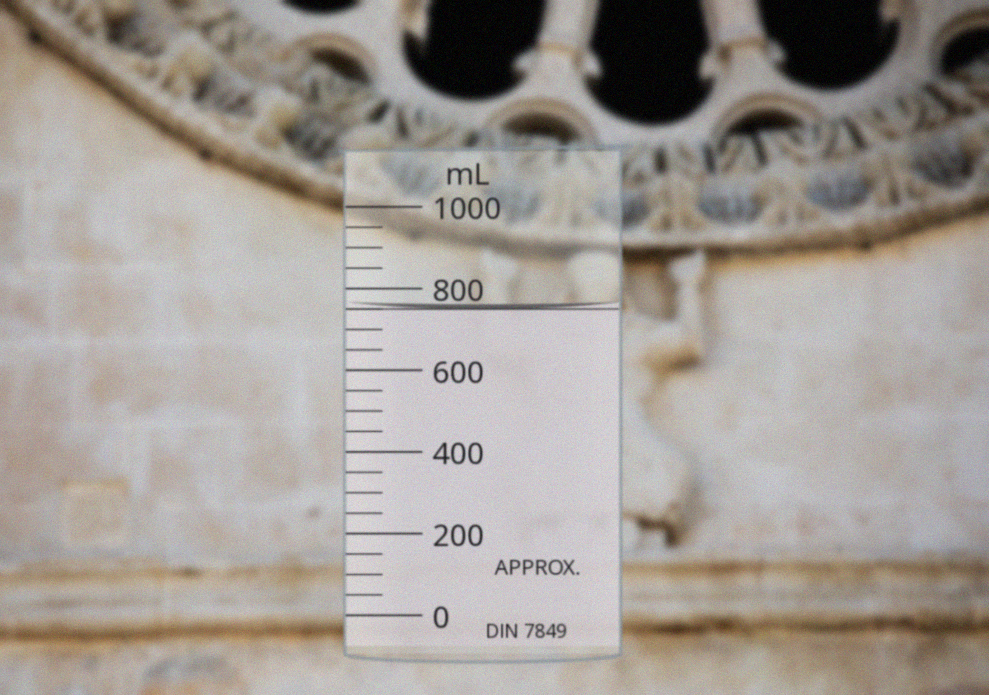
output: 750 (mL)
